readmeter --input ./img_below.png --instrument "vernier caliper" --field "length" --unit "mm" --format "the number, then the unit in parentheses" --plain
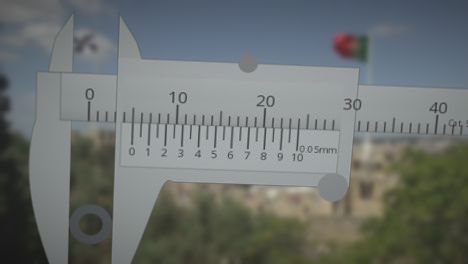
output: 5.0 (mm)
